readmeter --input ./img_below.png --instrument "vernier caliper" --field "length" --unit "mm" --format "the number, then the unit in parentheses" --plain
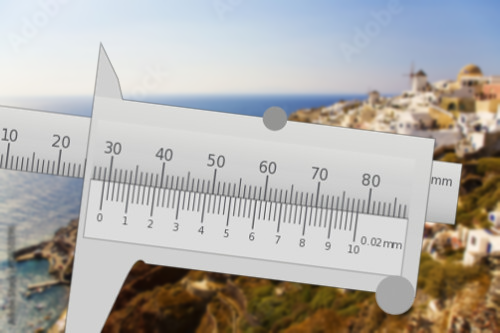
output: 29.0 (mm)
